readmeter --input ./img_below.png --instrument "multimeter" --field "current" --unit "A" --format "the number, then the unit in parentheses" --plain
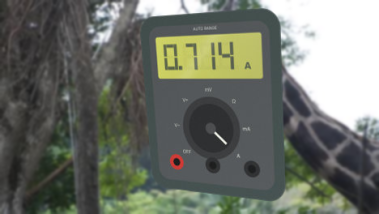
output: 0.714 (A)
